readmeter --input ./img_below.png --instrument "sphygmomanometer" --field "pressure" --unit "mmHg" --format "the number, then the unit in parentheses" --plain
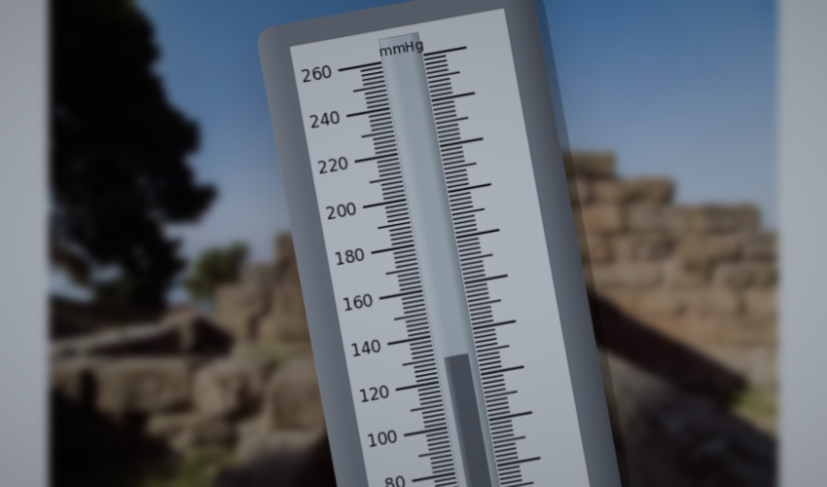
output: 130 (mmHg)
